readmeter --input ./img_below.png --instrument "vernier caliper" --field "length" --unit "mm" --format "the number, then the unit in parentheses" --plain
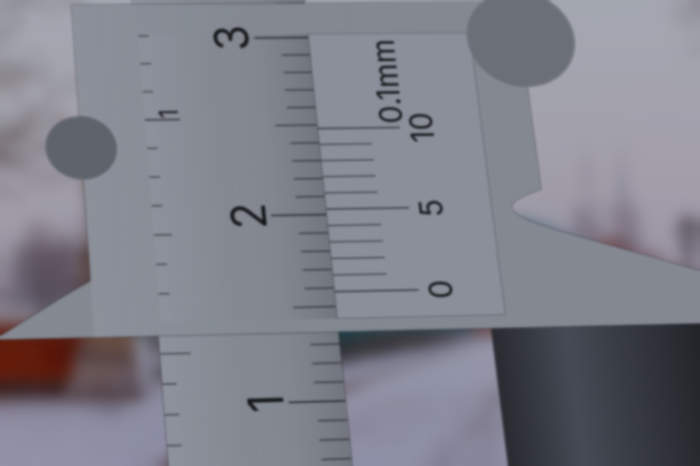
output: 15.8 (mm)
